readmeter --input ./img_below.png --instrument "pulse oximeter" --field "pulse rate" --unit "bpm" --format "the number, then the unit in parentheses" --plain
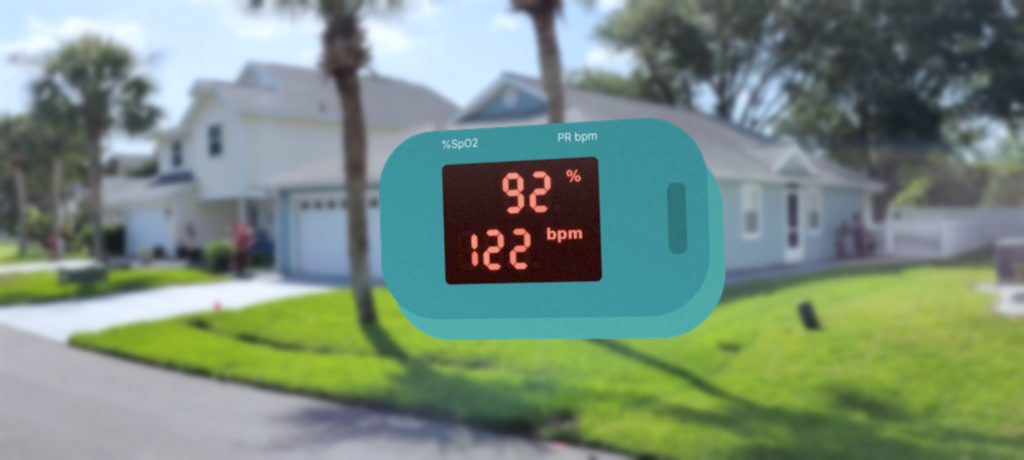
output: 122 (bpm)
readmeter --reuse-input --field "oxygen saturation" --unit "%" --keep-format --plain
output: 92 (%)
